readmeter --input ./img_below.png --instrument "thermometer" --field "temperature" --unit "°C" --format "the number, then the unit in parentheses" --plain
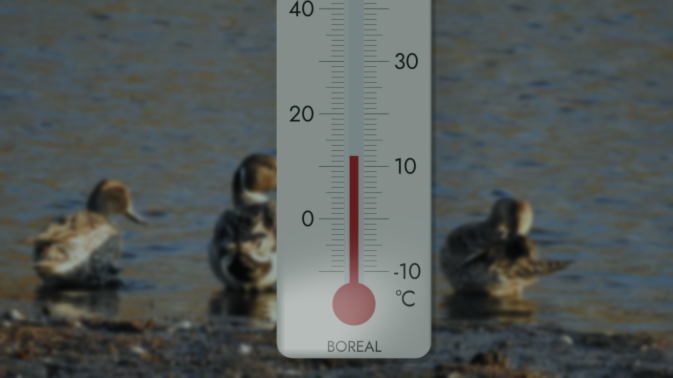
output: 12 (°C)
